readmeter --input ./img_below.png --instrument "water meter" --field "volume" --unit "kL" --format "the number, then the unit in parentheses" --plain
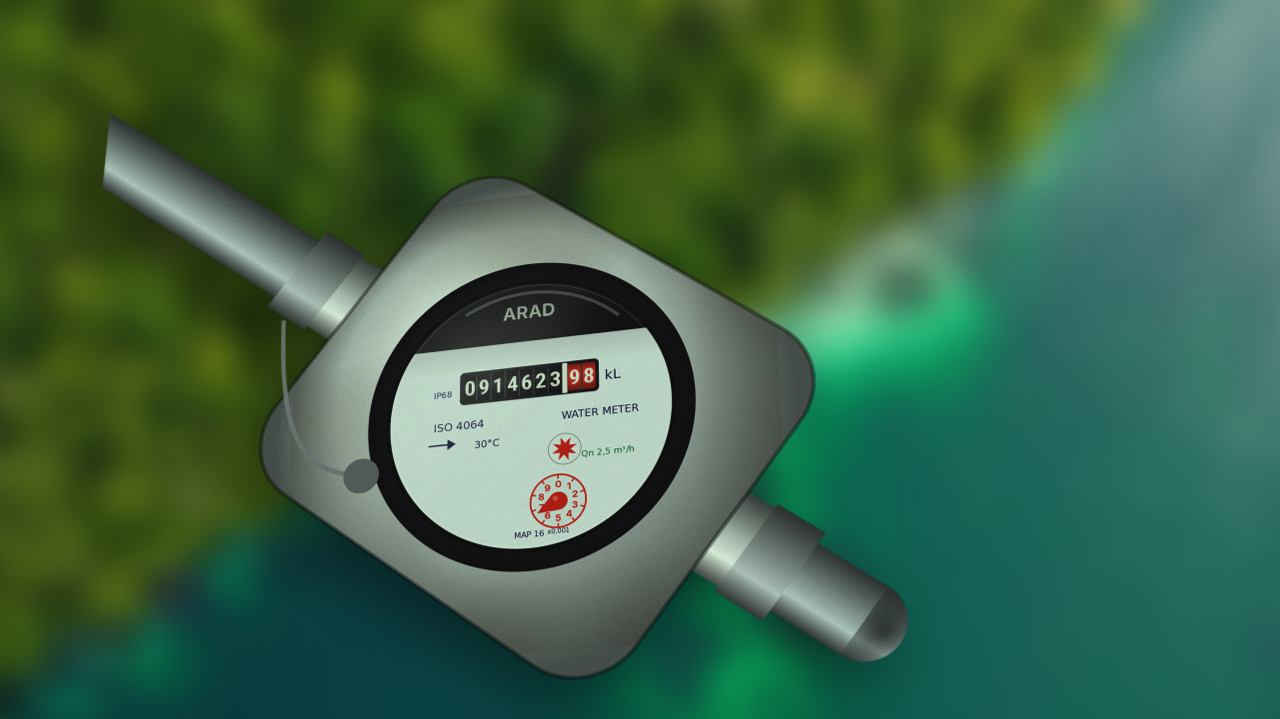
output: 914623.986 (kL)
